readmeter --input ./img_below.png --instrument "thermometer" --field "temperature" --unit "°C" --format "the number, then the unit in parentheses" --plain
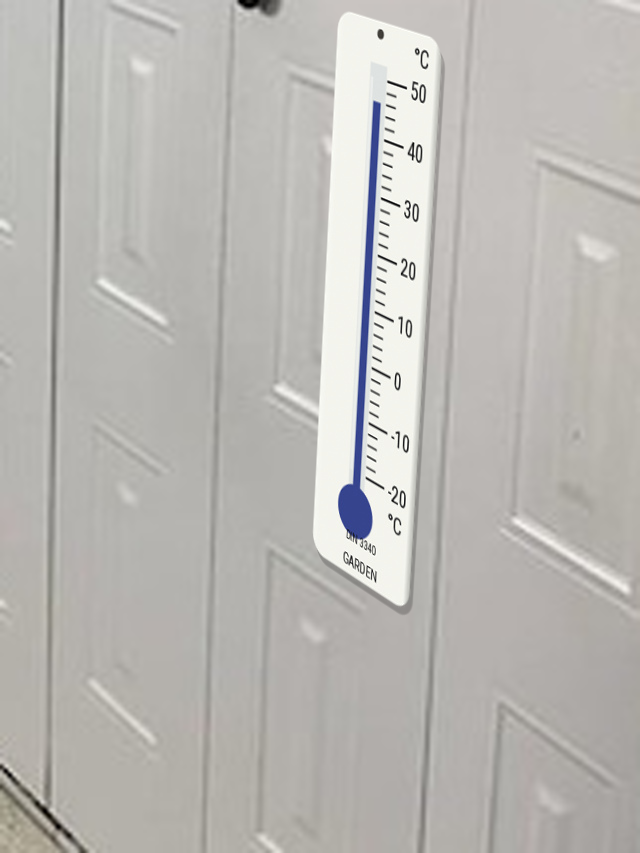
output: 46 (°C)
